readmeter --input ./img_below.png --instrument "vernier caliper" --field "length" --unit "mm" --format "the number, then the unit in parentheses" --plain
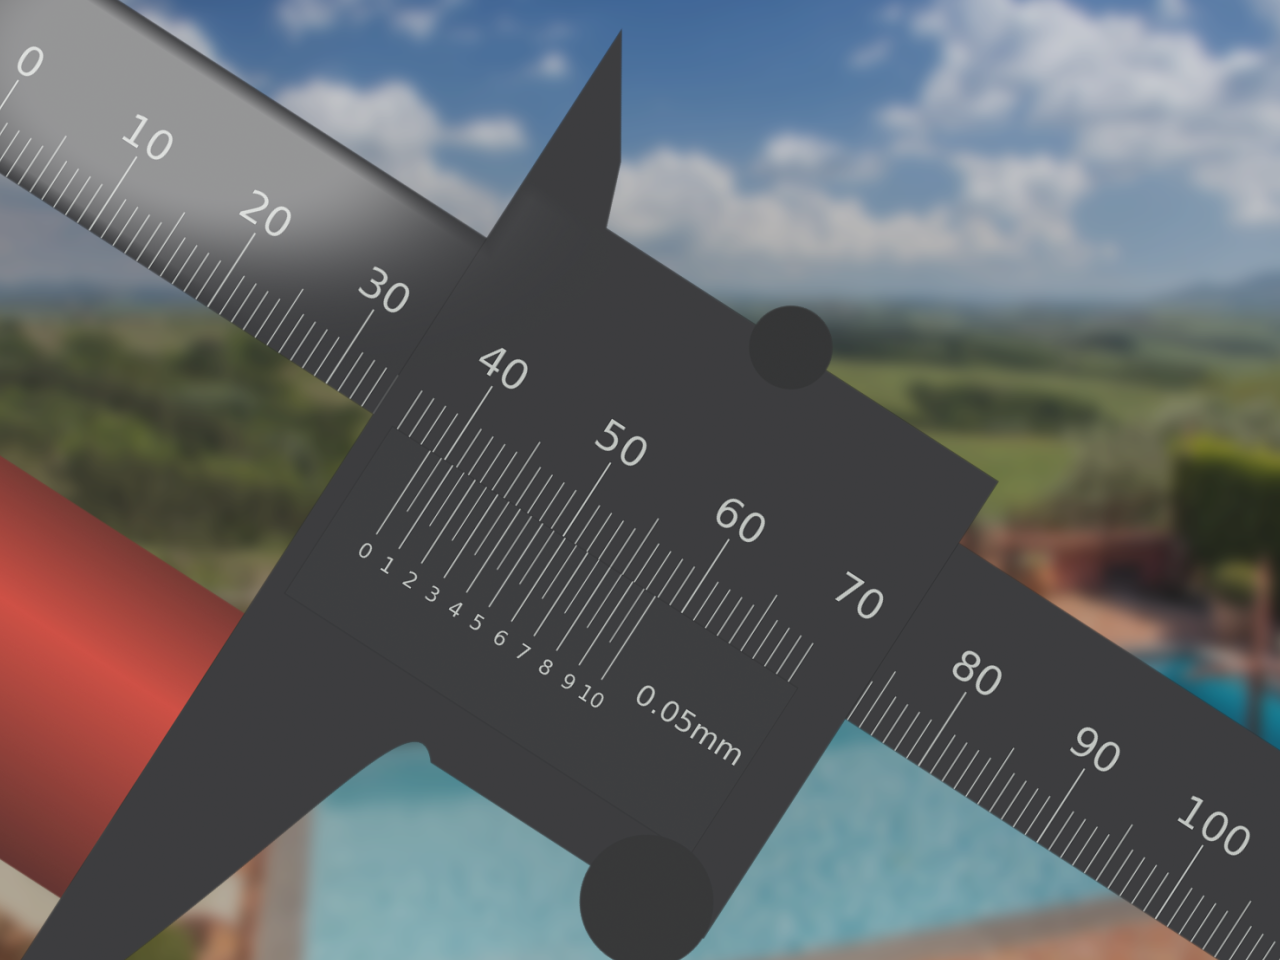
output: 38.8 (mm)
